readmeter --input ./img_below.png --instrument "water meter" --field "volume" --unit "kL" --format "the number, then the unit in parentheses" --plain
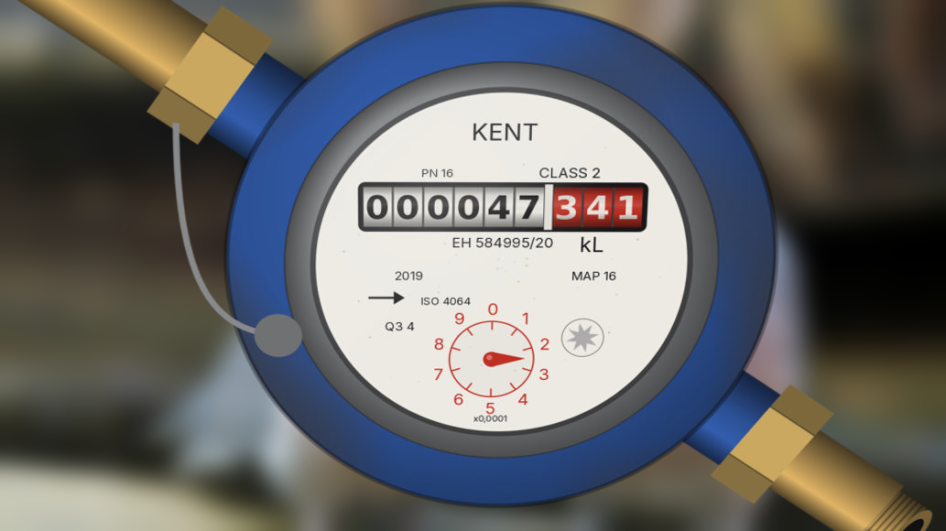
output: 47.3412 (kL)
